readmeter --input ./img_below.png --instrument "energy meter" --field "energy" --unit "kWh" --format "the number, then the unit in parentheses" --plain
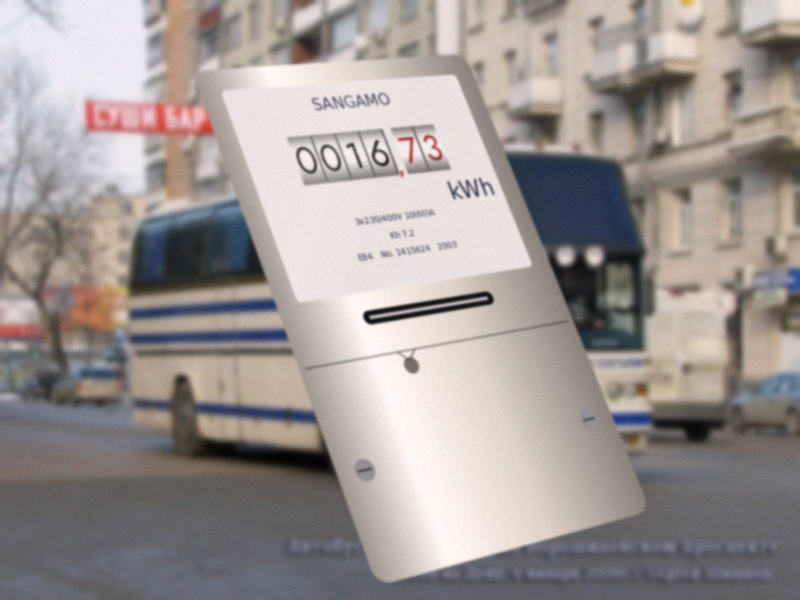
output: 16.73 (kWh)
